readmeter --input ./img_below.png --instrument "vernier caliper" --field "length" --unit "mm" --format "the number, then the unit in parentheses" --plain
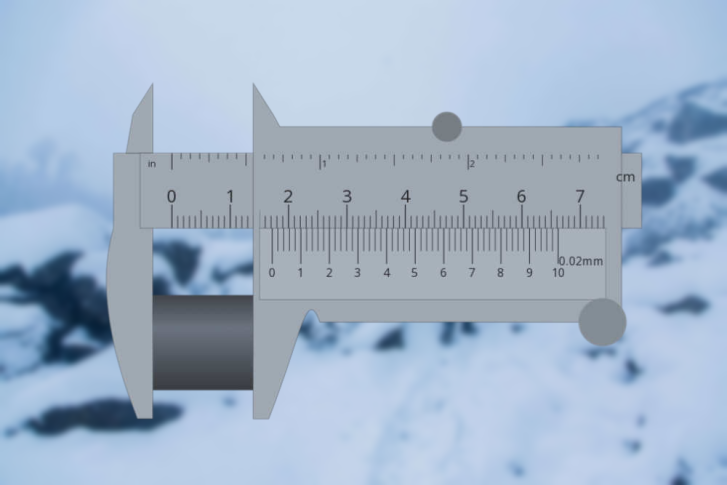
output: 17.2 (mm)
